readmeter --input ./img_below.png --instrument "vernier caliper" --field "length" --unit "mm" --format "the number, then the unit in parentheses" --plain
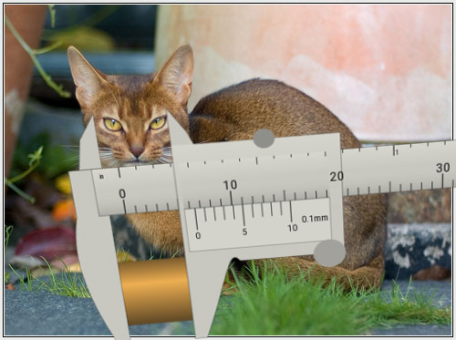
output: 6.5 (mm)
